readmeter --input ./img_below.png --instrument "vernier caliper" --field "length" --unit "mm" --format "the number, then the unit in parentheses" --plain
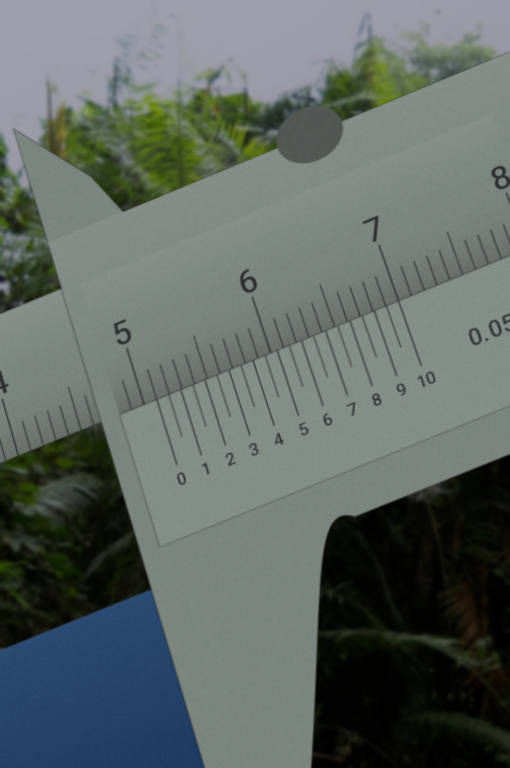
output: 51.0 (mm)
